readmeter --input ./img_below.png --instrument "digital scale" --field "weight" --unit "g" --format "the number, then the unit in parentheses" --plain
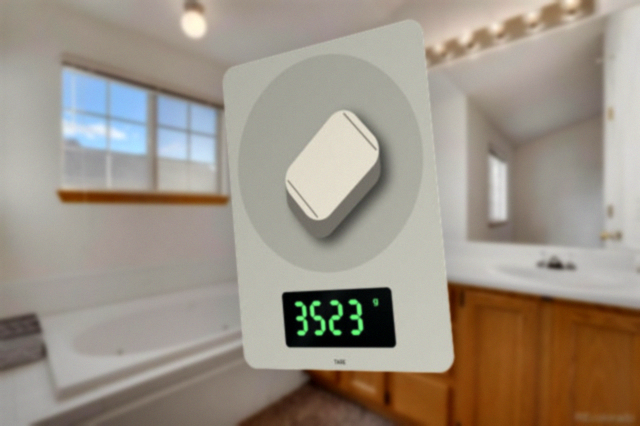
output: 3523 (g)
